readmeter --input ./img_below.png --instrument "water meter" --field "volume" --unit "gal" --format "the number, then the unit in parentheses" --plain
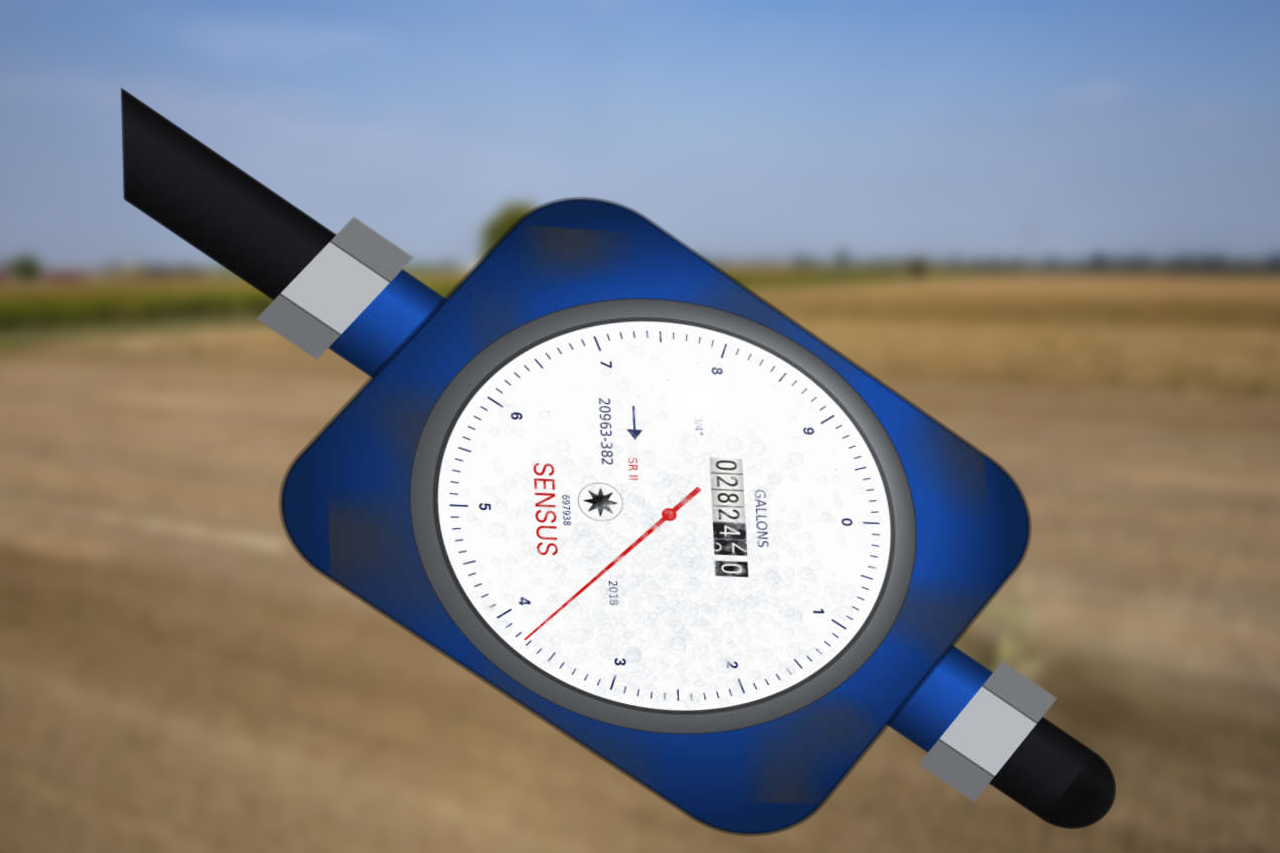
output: 282423.7 (gal)
